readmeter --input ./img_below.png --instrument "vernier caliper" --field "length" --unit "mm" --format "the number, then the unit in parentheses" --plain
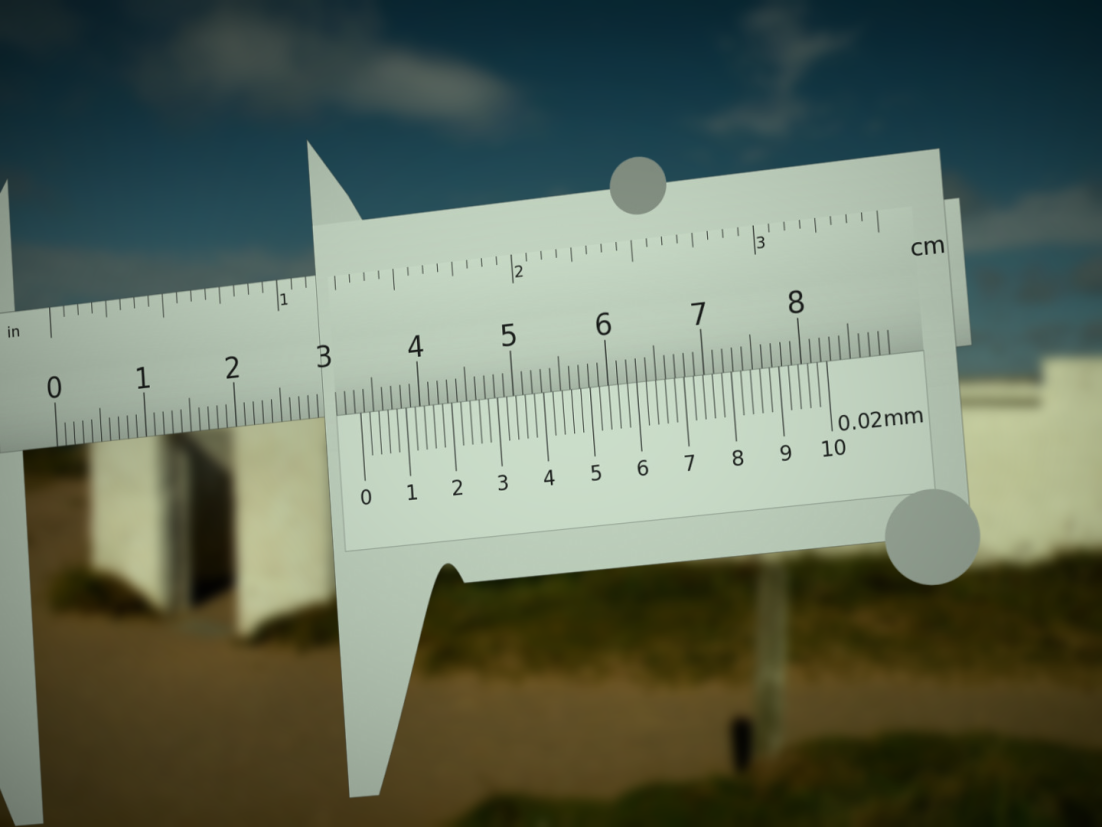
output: 33.6 (mm)
